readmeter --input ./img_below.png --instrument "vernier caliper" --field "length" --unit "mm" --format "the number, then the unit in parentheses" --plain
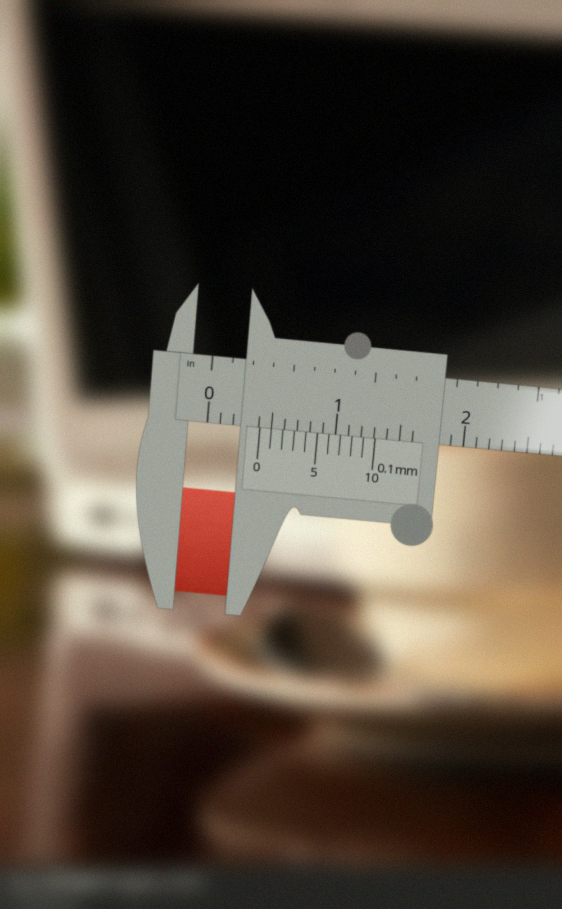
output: 4.1 (mm)
